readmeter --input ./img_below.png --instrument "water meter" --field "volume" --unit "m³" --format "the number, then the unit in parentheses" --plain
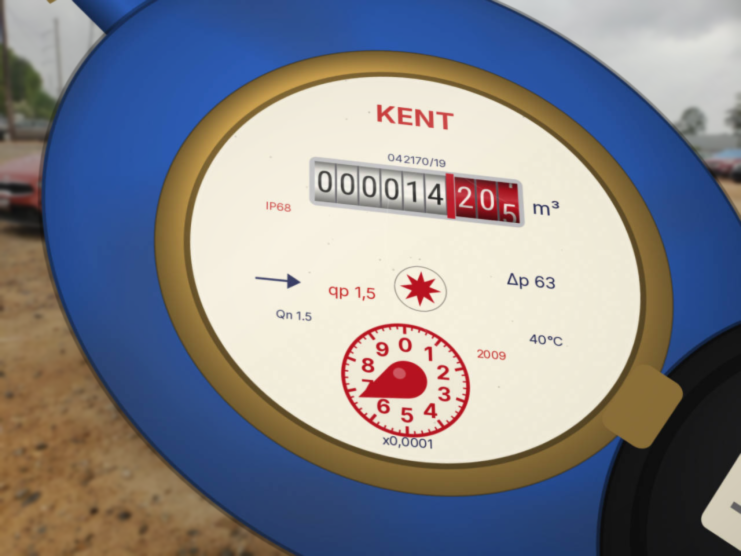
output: 14.2046 (m³)
